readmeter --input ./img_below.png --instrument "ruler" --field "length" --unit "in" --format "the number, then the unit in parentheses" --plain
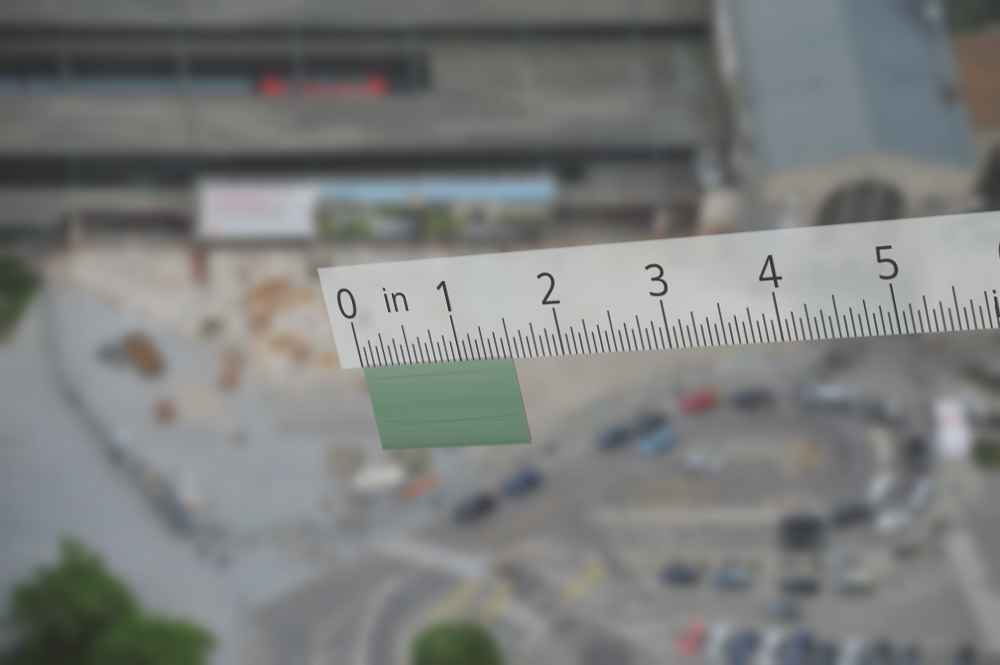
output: 1.5 (in)
